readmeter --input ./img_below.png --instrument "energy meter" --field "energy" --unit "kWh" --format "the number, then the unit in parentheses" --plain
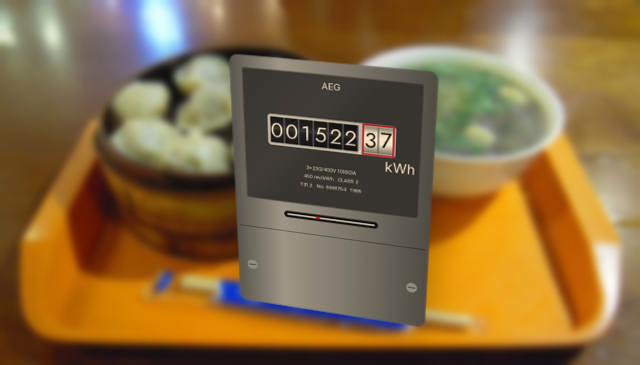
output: 1522.37 (kWh)
